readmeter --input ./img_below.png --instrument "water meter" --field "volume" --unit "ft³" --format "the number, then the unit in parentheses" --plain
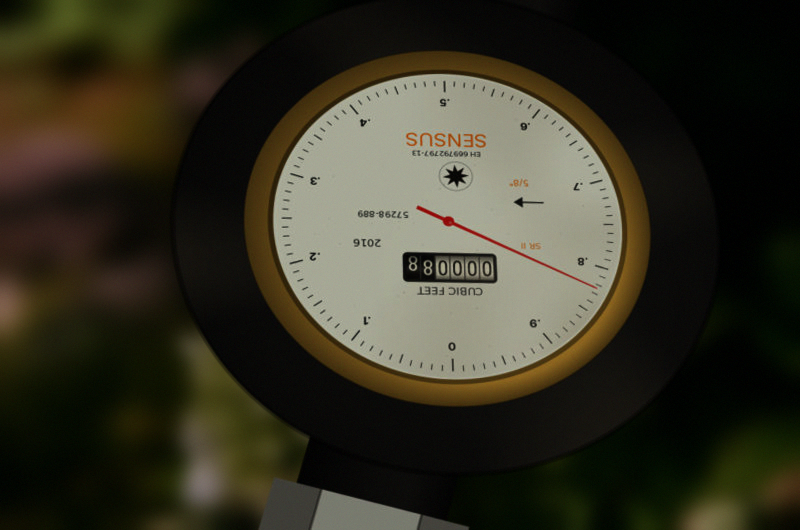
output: 87.82 (ft³)
